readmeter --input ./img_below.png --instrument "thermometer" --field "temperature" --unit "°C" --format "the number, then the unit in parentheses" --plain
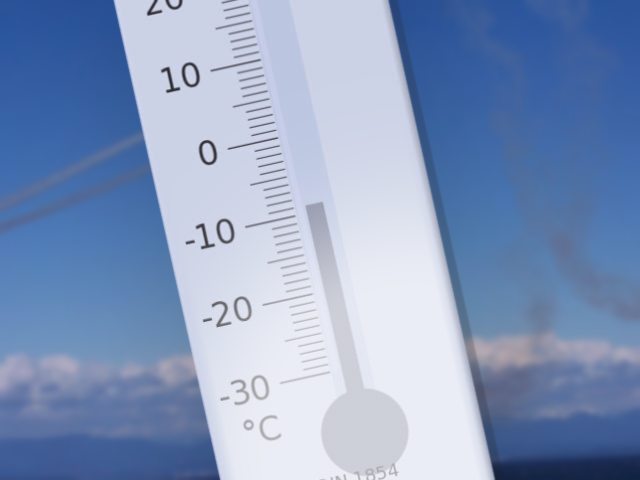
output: -9 (°C)
